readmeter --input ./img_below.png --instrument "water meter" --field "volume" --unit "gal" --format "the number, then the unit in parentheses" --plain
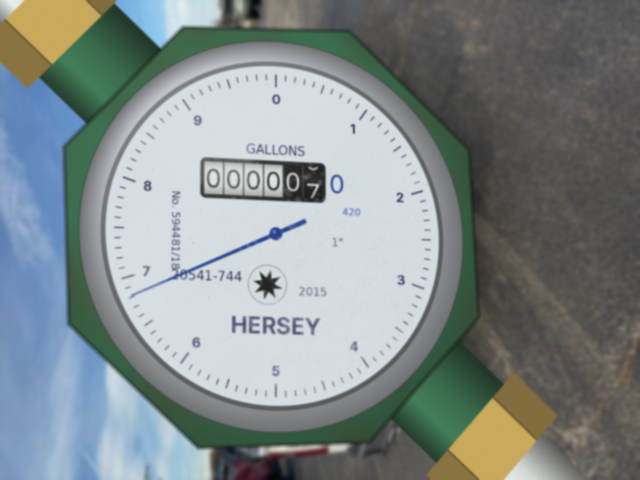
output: 66.8 (gal)
